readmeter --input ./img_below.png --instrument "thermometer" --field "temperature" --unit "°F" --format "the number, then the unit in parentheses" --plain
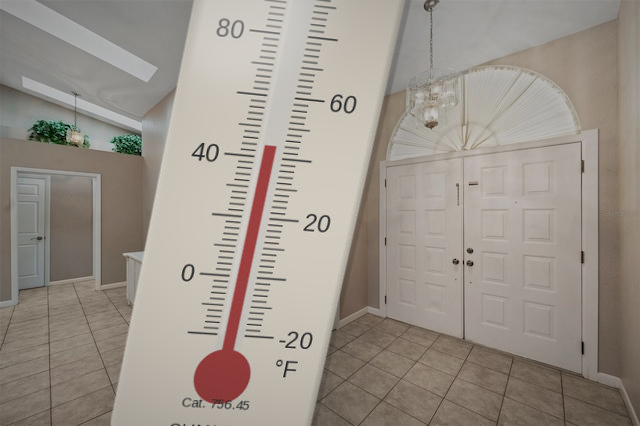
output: 44 (°F)
